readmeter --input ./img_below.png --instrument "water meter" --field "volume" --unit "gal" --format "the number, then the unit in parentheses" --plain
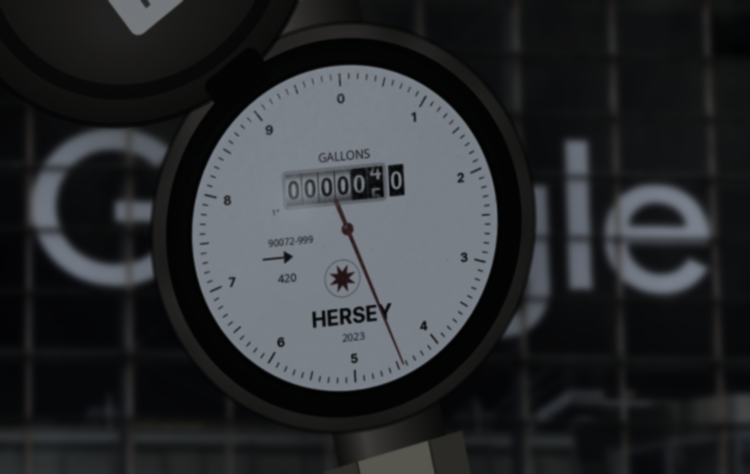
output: 44.4 (gal)
